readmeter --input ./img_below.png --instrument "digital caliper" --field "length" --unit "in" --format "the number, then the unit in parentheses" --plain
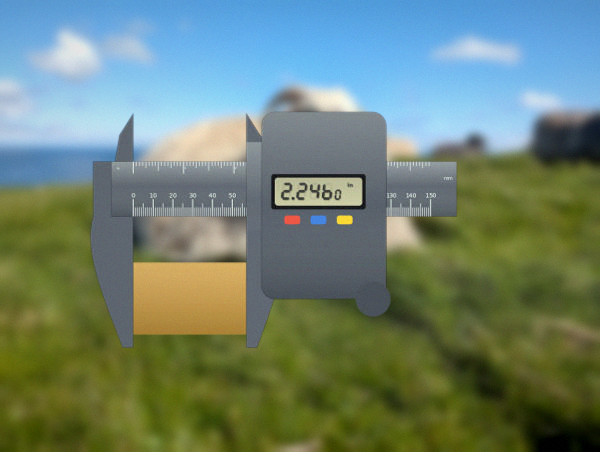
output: 2.2460 (in)
